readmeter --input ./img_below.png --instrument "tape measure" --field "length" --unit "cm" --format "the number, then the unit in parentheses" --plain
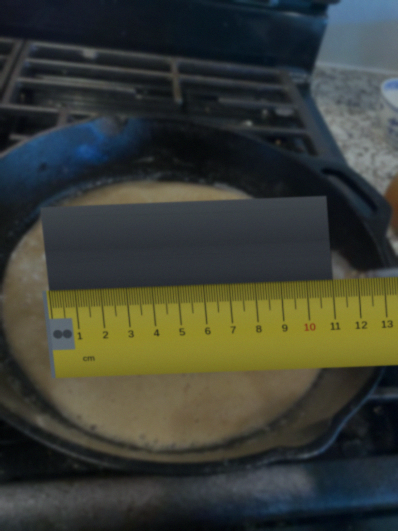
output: 11 (cm)
